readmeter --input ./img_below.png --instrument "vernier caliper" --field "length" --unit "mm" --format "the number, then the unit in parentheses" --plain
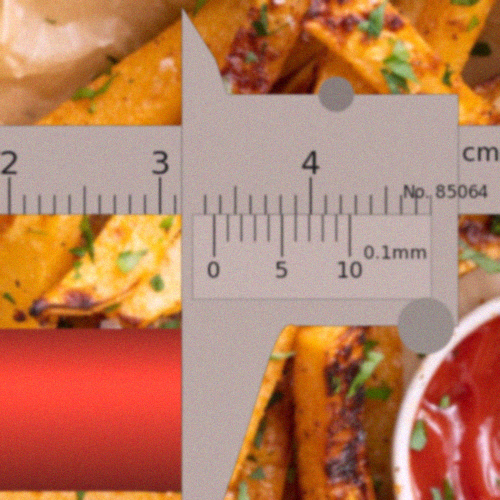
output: 33.6 (mm)
